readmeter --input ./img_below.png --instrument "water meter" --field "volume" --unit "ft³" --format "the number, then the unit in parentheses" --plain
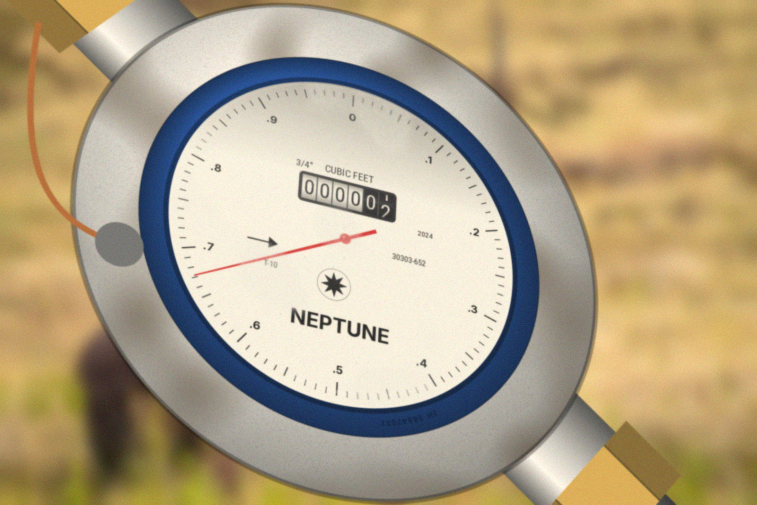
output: 1.67 (ft³)
